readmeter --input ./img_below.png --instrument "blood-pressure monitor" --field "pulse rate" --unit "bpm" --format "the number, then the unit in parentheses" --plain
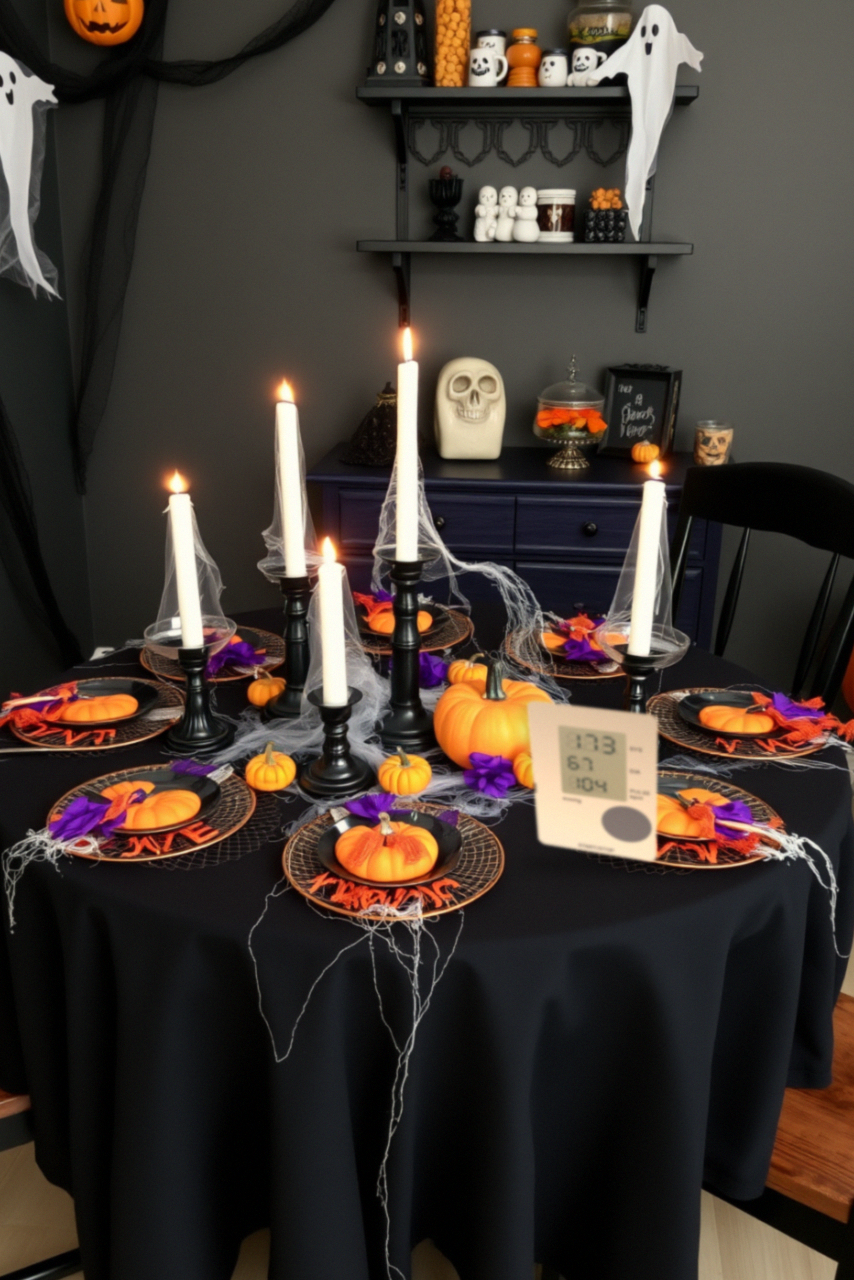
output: 104 (bpm)
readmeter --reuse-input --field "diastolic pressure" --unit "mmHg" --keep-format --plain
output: 67 (mmHg)
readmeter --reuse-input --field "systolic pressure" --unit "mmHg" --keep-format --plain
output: 173 (mmHg)
